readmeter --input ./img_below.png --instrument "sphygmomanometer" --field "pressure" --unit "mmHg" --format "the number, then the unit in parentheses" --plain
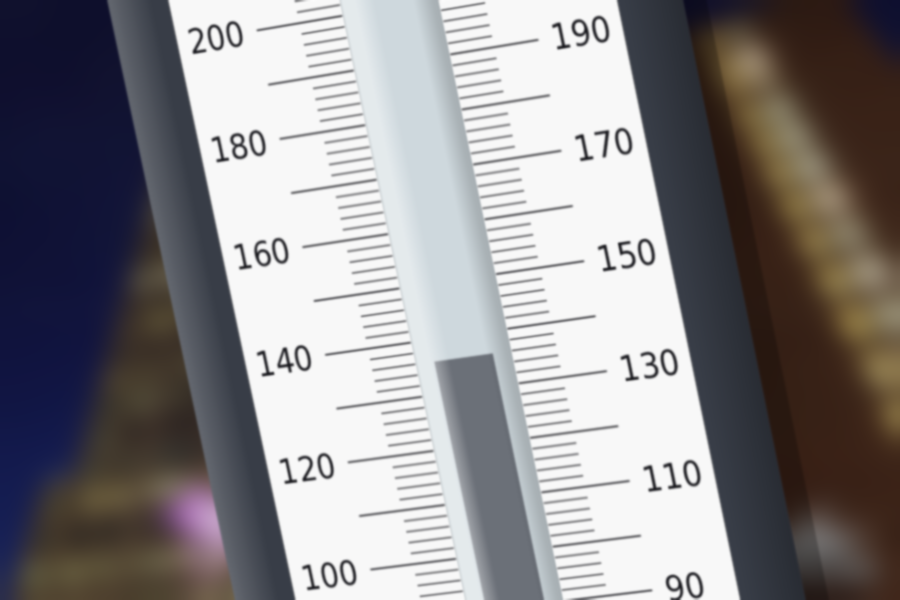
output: 136 (mmHg)
